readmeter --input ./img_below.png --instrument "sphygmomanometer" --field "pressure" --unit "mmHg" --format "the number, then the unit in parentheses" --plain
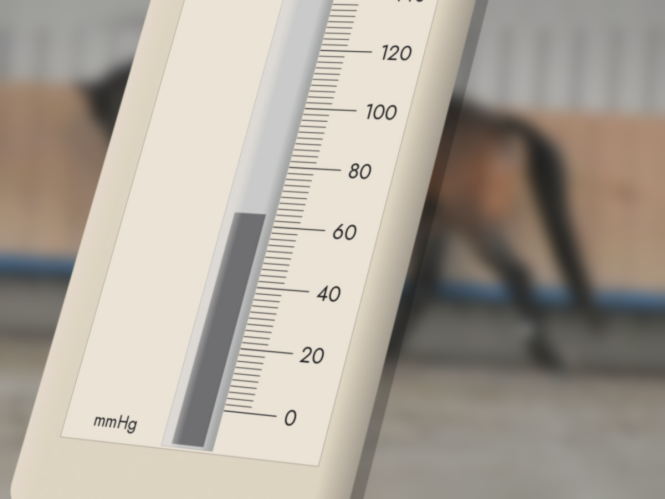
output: 64 (mmHg)
